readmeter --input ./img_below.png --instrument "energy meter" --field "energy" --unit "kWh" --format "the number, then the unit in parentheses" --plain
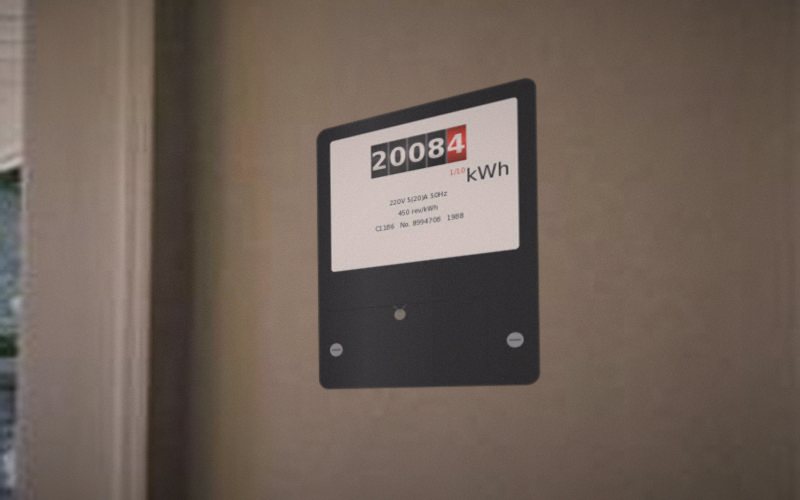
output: 2008.4 (kWh)
